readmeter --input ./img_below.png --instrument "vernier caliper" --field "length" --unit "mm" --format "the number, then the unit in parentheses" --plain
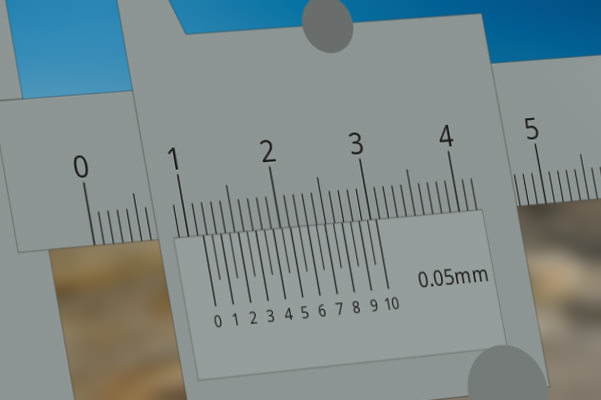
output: 11.6 (mm)
